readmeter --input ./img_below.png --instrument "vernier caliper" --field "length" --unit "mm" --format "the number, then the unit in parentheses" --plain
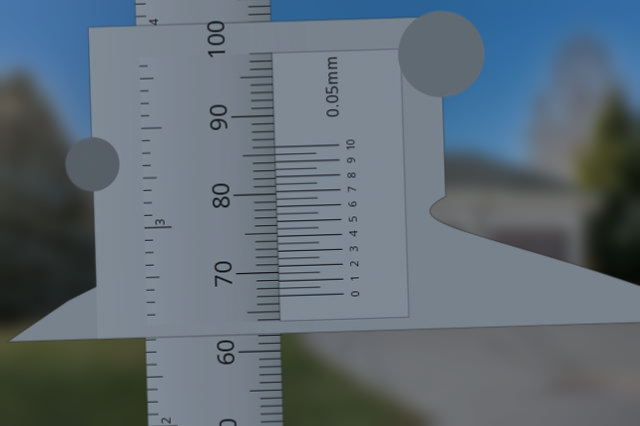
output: 67.0 (mm)
